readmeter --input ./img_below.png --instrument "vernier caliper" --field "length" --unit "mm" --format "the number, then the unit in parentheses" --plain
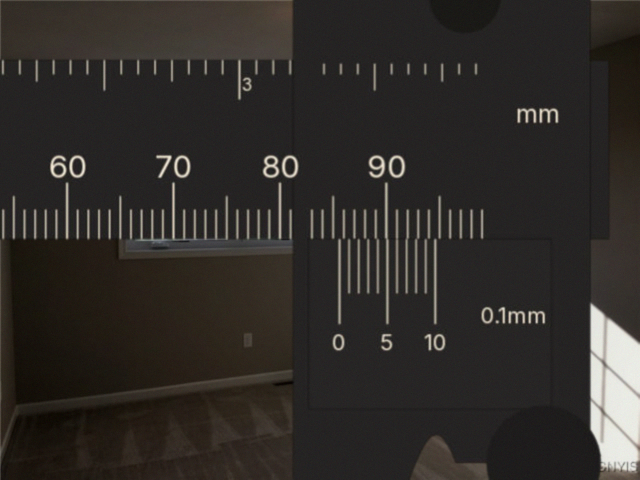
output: 85.6 (mm)
